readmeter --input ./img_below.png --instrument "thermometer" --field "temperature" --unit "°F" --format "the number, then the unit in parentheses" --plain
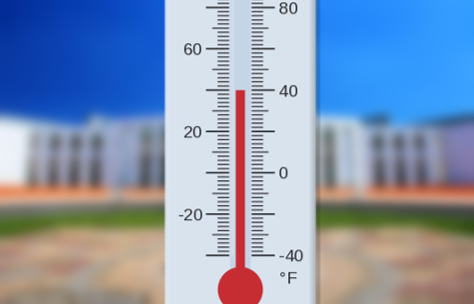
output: 40 (°F)
